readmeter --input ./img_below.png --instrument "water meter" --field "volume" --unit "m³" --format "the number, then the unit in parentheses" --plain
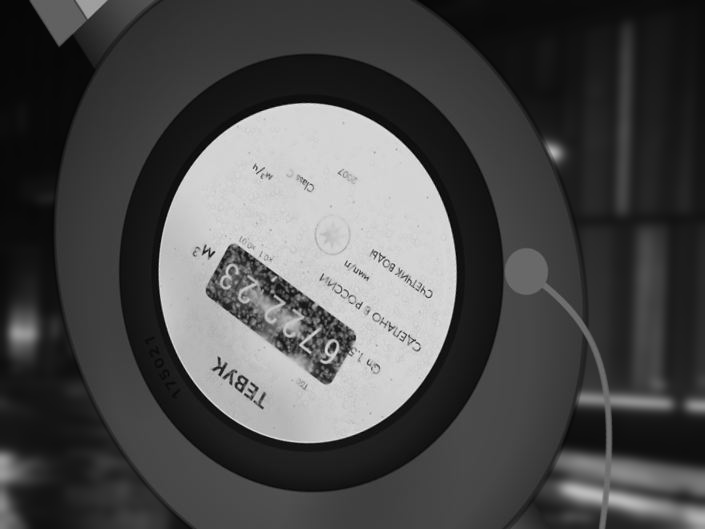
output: 6722.23 (m³)
